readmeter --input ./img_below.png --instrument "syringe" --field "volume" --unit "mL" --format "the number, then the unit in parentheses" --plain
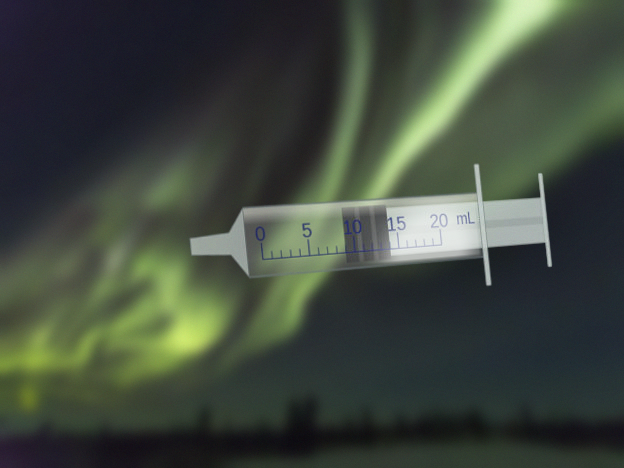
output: 9 (mL)
